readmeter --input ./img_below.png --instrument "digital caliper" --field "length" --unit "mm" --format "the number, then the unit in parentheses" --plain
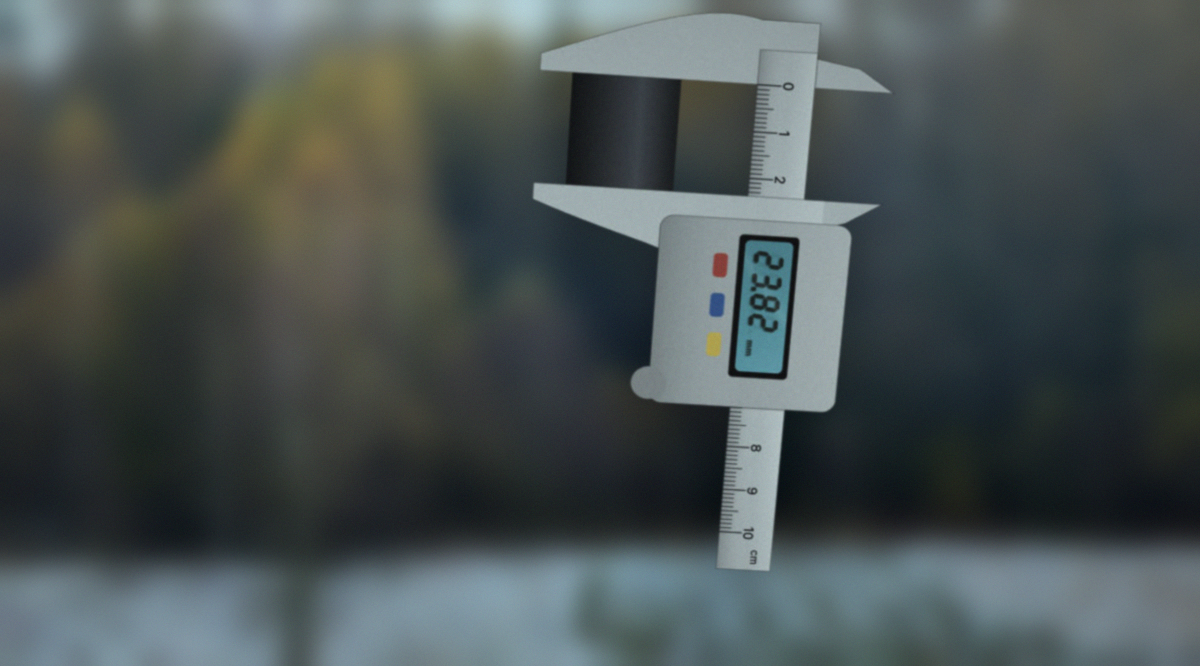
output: 23.82 (mm)
